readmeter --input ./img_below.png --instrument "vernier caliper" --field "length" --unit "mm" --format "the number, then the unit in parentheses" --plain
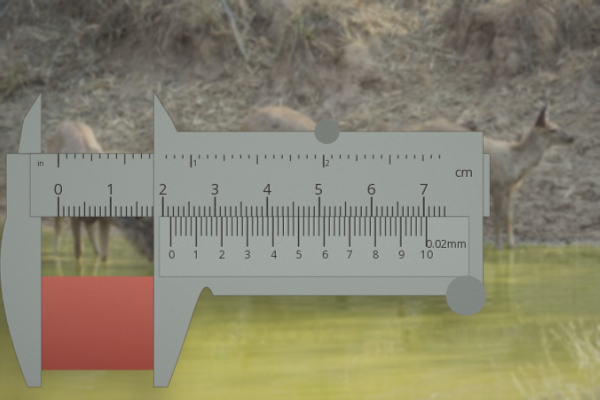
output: 21.5 (mm)
